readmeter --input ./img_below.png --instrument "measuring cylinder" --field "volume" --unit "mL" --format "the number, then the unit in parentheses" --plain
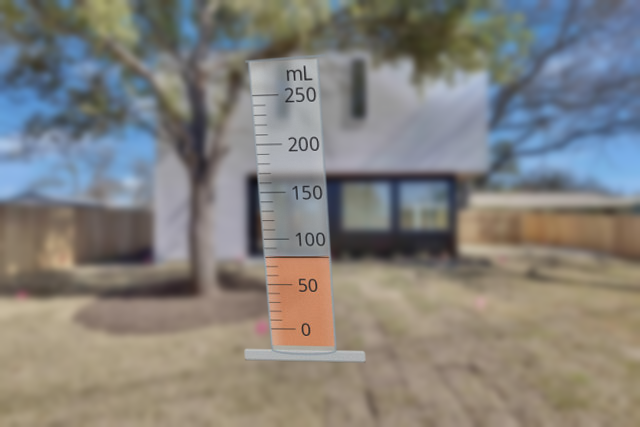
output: 80 (mL)
